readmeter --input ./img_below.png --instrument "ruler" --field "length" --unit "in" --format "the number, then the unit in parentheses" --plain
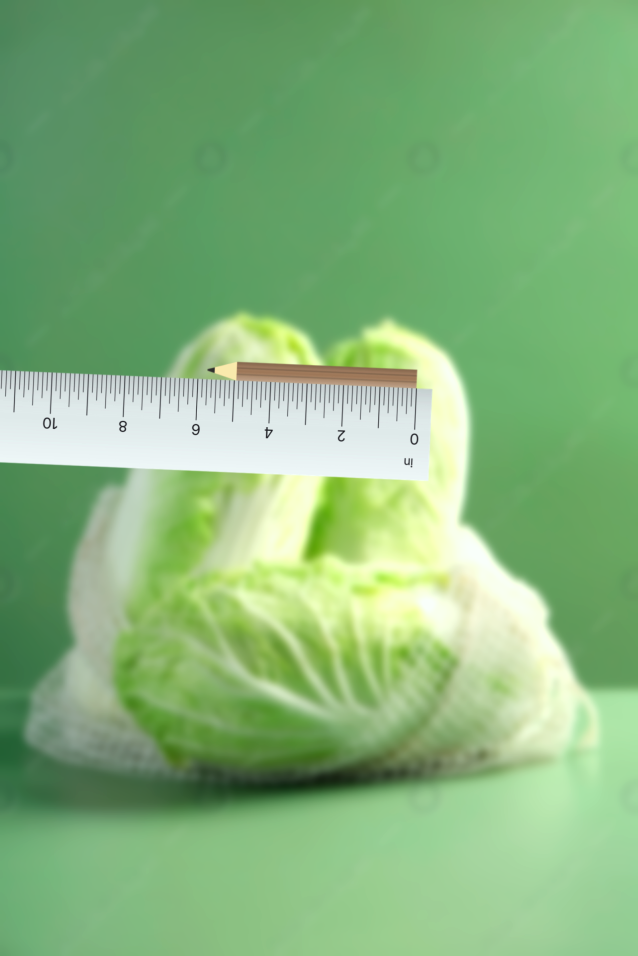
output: 5.75 (in)
